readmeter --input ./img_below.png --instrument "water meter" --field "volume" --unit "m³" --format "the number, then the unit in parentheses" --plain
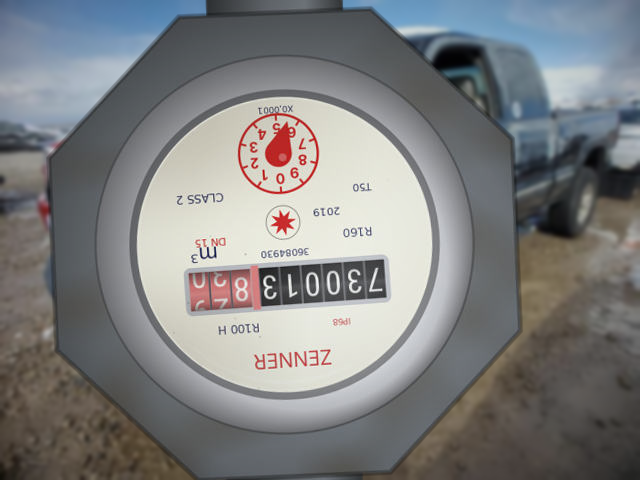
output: 730013.8295 (m³)
